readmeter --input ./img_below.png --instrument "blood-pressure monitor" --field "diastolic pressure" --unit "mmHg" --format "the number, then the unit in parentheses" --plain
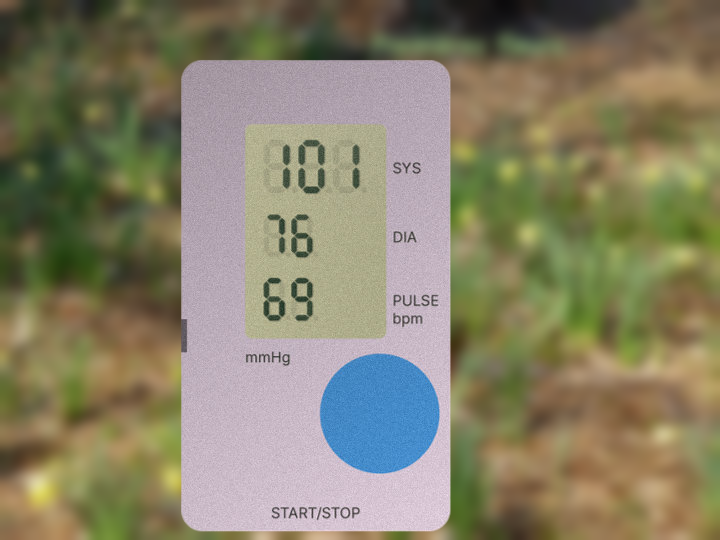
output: 76 (mmHg)
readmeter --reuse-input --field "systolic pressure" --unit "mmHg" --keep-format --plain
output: 101 (mmHg)
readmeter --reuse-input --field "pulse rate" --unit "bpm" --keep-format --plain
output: 69 (bpm)
